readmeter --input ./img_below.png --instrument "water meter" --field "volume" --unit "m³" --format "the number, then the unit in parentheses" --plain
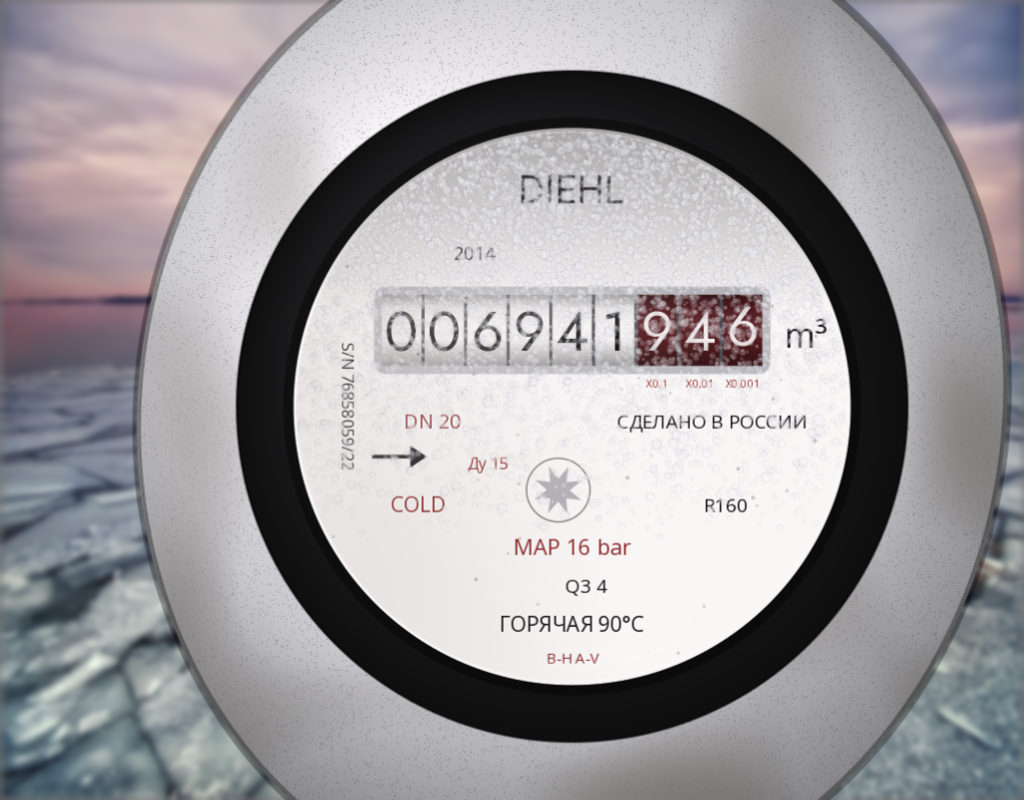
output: 6941.946 (m³)
